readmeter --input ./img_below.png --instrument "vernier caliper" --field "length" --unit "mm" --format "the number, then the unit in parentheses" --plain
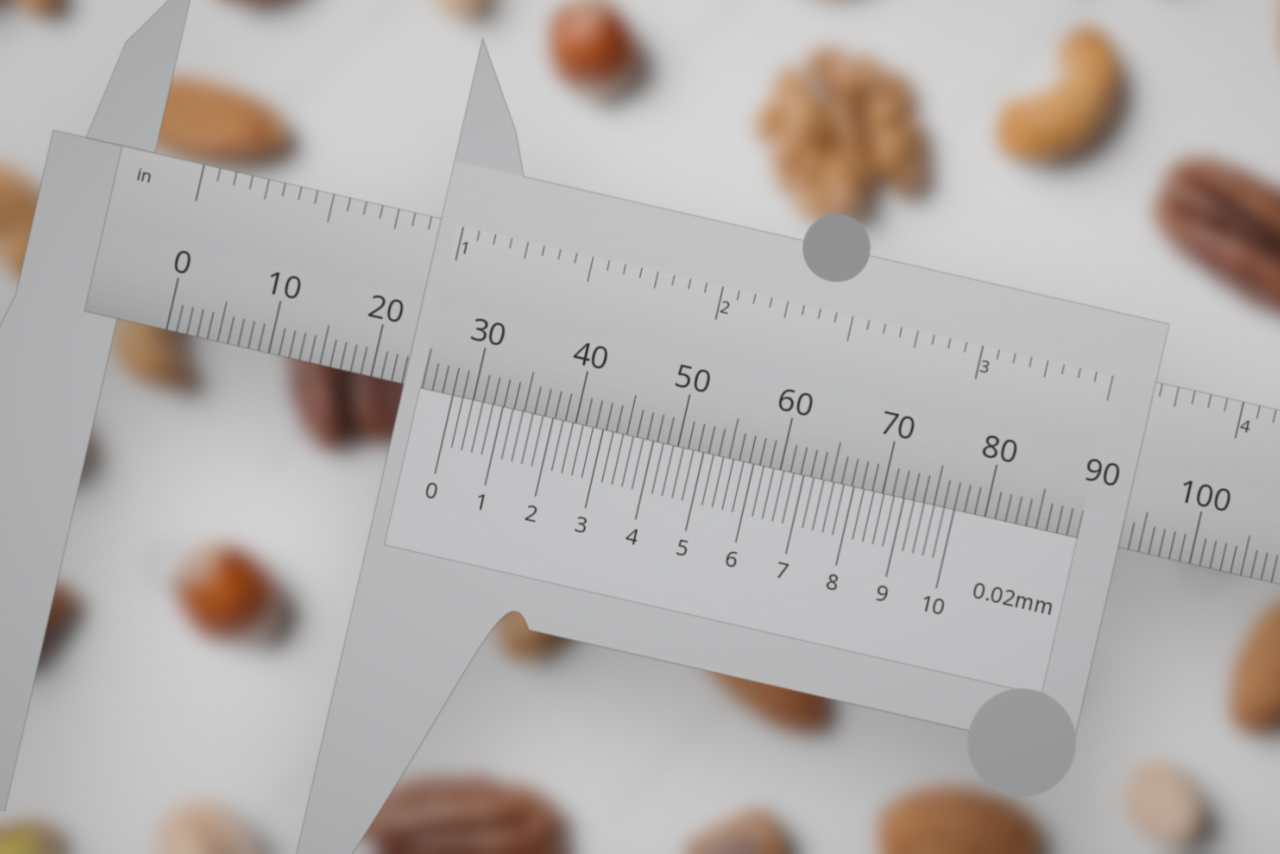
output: 28.0 (mm)
